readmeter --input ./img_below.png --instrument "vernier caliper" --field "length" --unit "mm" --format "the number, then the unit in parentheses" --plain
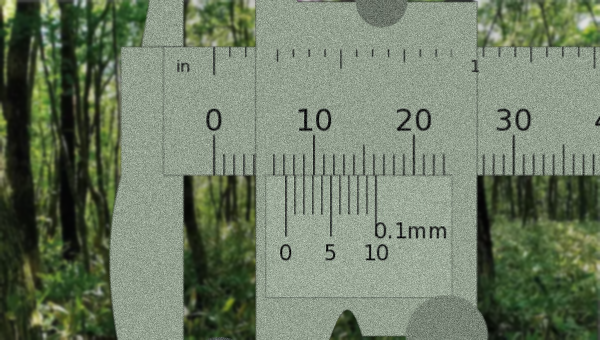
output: 7.2 (mm)
